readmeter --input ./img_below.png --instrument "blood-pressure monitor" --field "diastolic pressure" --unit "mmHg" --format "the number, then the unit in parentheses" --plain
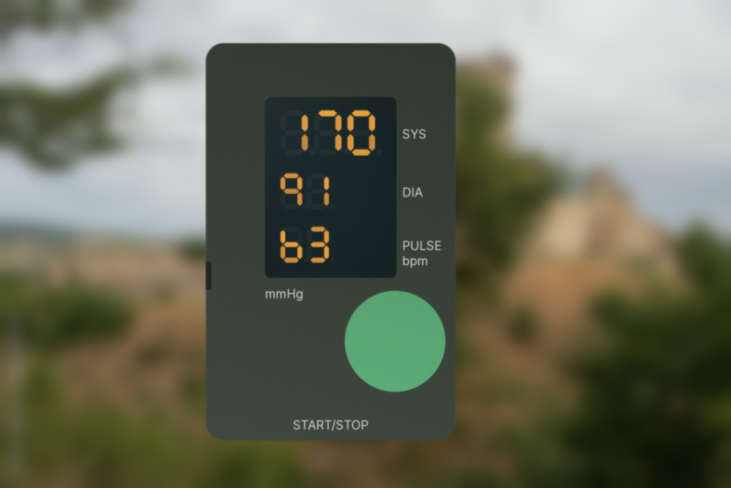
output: 91 (mmHg)
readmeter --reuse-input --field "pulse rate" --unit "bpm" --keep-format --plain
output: 63 (bpm)
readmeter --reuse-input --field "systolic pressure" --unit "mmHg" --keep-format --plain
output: 170 (mmHg)
